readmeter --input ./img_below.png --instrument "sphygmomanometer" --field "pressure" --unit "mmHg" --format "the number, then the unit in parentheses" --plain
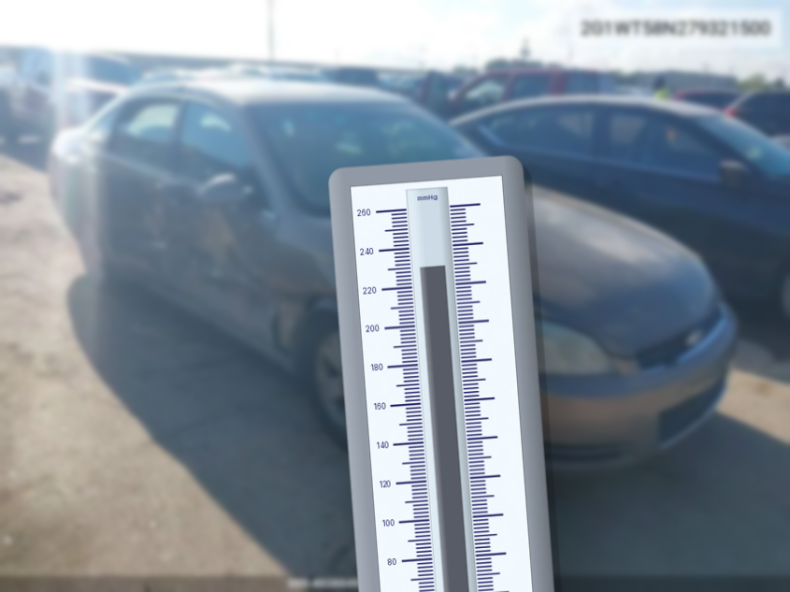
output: 230 (mmHg)
